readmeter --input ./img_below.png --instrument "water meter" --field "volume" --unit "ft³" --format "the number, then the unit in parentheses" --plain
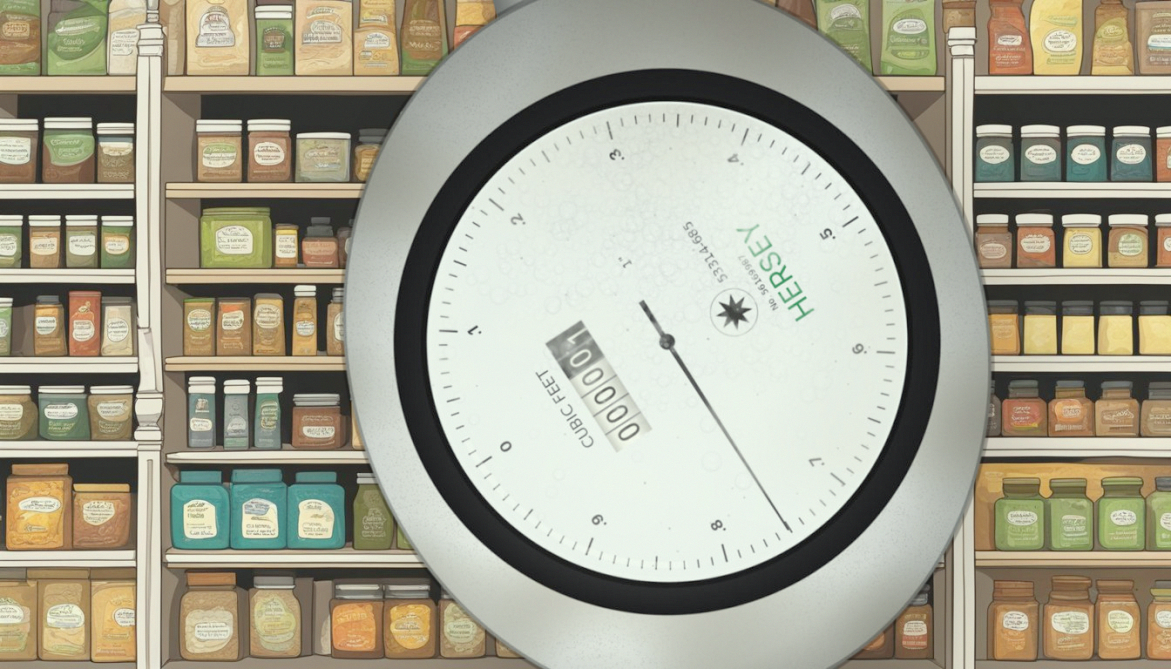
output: 0.75 (ft³)
